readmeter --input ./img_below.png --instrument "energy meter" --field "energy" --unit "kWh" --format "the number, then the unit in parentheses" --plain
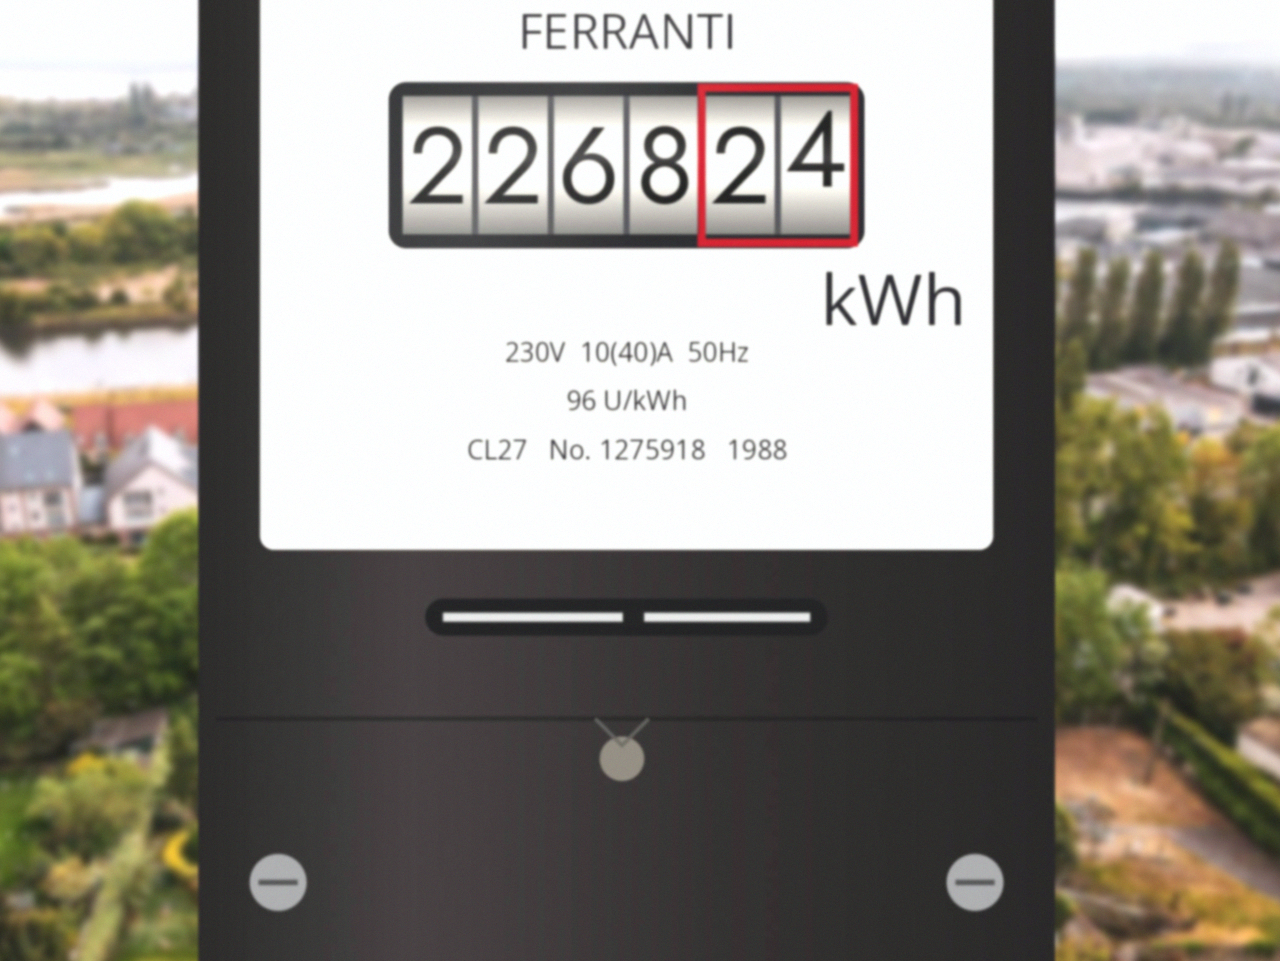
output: 2268.24 (kWh)
